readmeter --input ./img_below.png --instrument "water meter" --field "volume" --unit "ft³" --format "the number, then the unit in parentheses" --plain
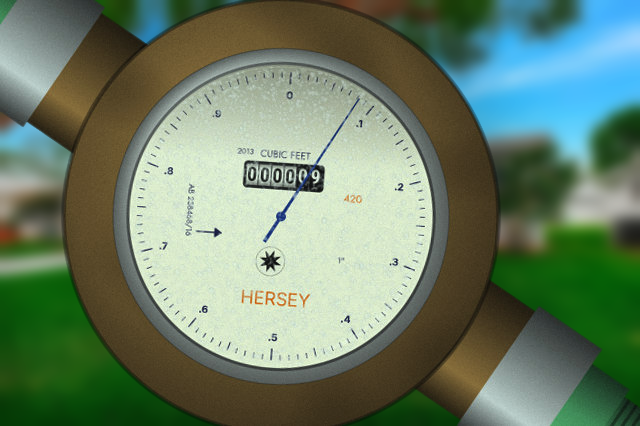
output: 9.08 (ft³)
